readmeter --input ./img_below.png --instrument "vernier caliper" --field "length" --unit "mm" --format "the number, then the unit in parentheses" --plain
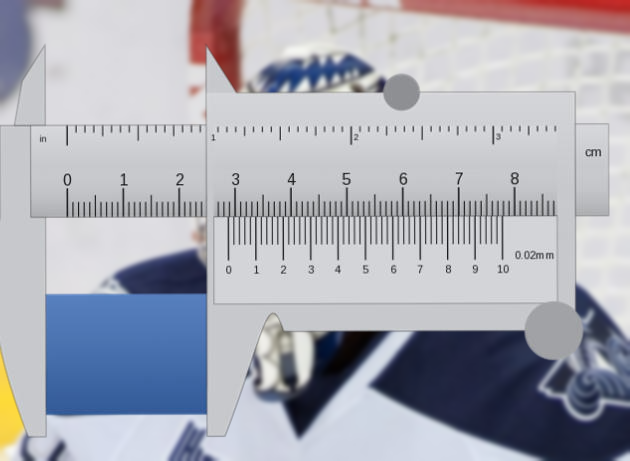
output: 28.8 (mm)
